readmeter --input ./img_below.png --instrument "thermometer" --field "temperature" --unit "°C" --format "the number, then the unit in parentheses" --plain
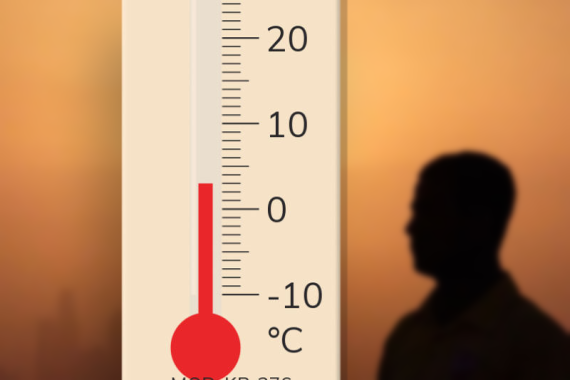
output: 3 (°C)
